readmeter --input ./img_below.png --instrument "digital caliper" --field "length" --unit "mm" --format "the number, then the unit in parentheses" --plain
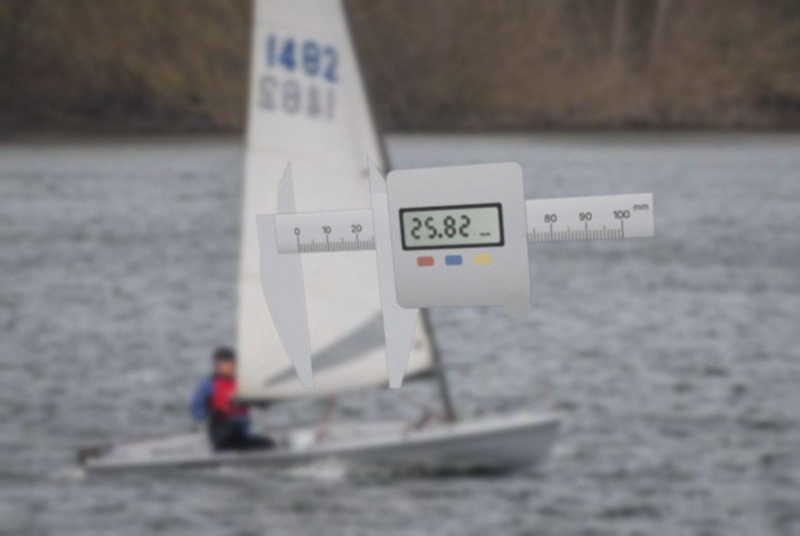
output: 25.82 (mm)
